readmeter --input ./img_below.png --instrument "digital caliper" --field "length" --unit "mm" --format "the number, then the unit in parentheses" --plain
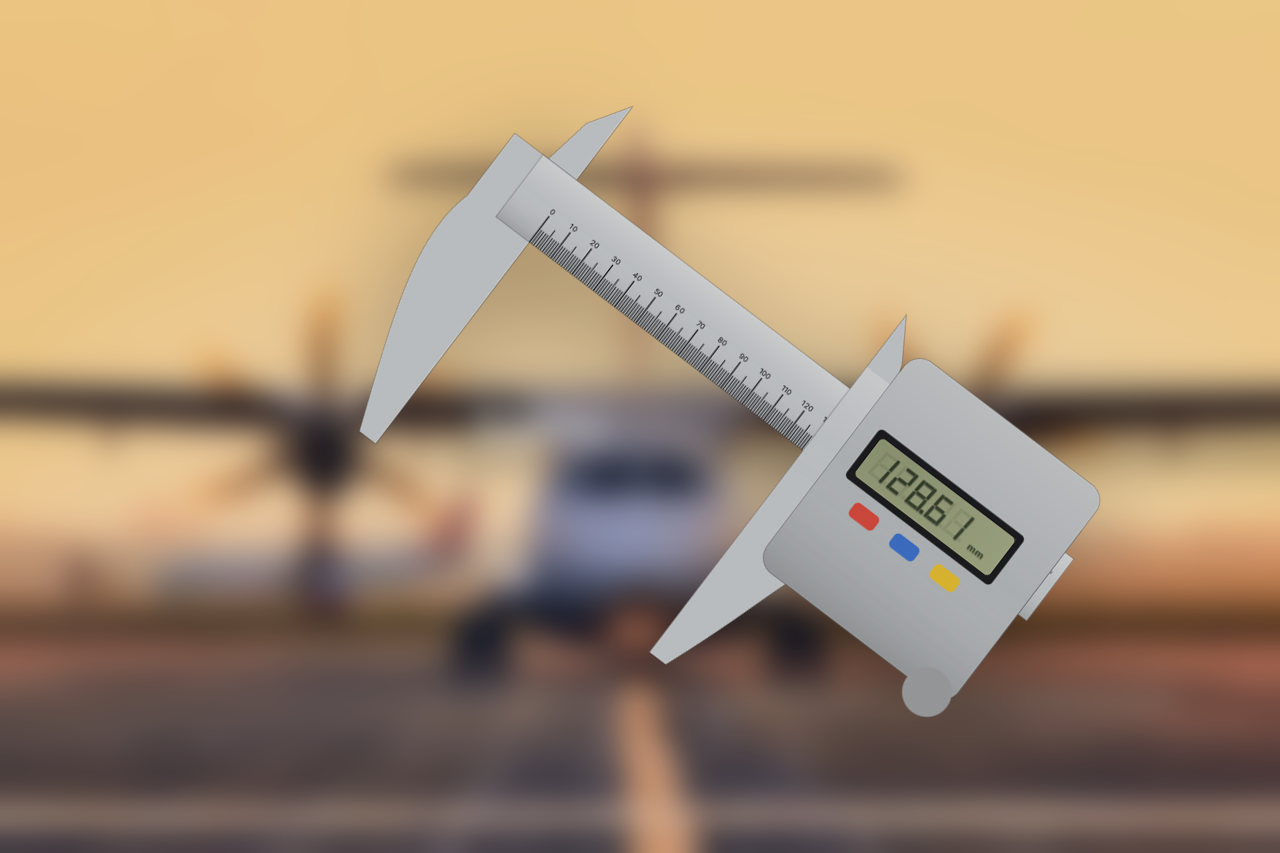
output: 128.61 (mm)
